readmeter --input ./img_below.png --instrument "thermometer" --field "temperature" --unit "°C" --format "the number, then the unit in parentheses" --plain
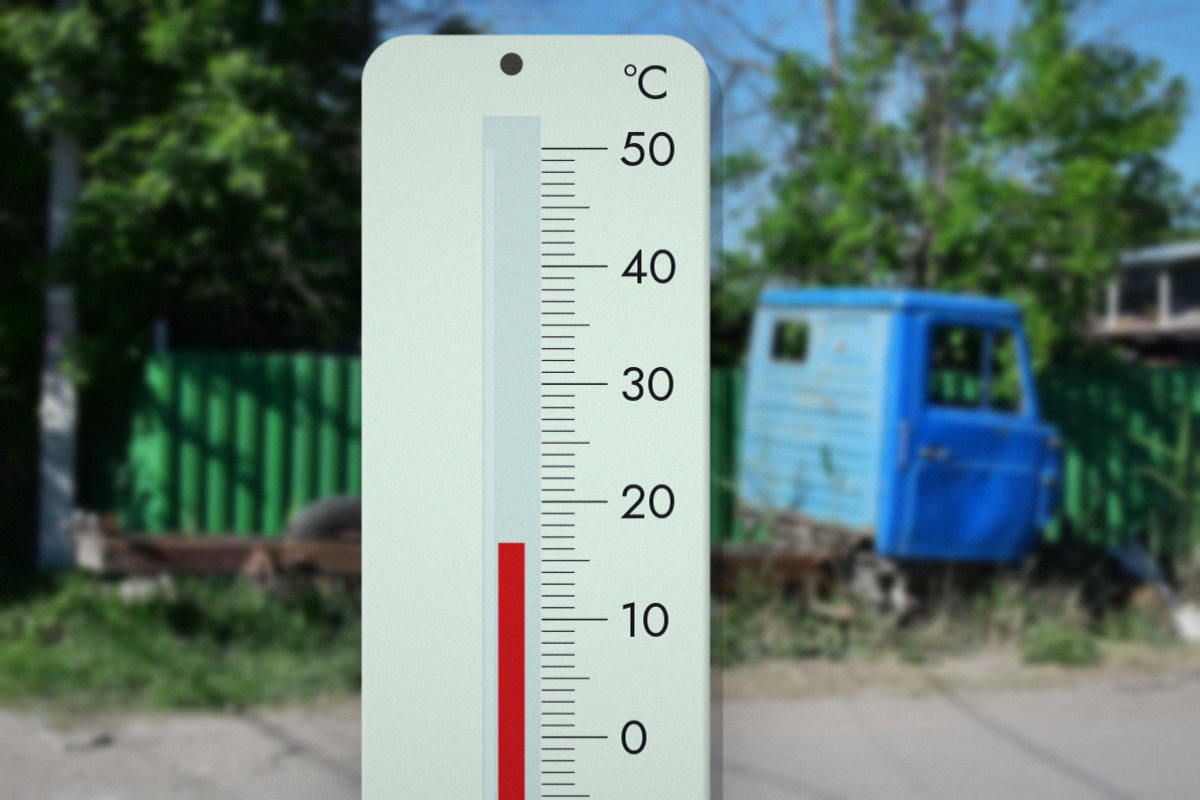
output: 16.5 (°C)
